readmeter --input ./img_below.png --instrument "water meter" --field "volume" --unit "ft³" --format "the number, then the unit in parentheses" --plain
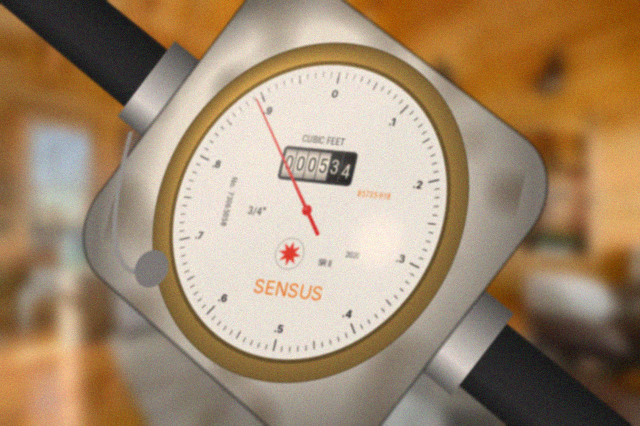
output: 533.89 (ft³)
